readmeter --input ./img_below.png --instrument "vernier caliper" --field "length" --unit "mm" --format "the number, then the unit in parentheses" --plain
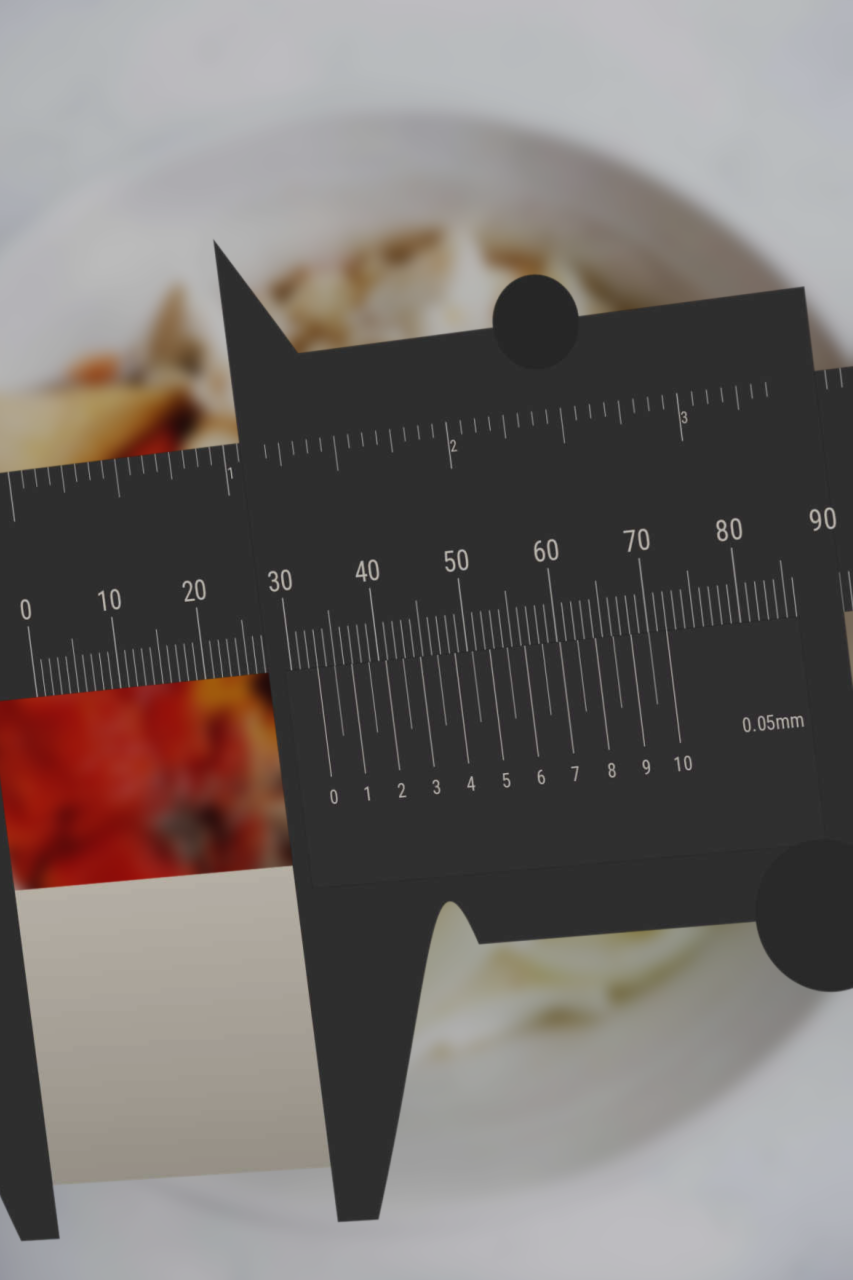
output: 33.0 (mm)
